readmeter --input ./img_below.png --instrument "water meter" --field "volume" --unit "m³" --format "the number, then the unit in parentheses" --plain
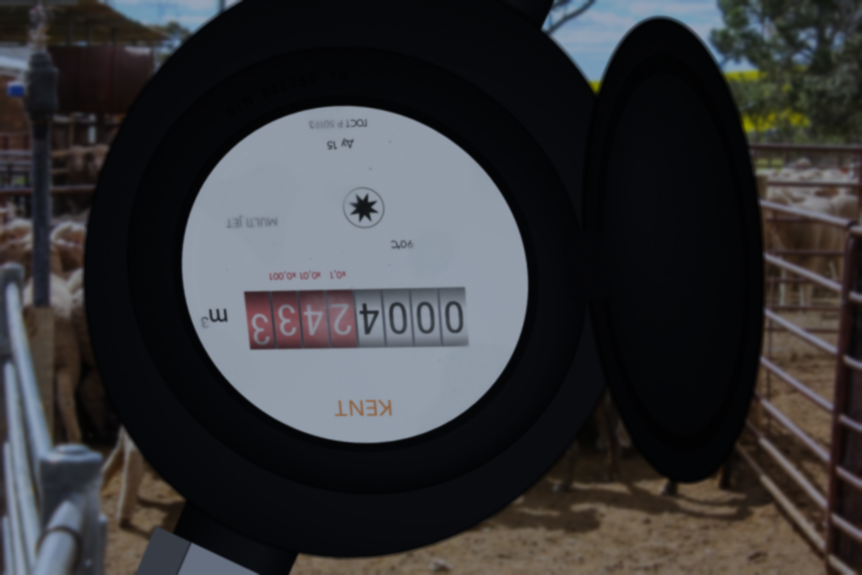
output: 4.2433 (m³)
